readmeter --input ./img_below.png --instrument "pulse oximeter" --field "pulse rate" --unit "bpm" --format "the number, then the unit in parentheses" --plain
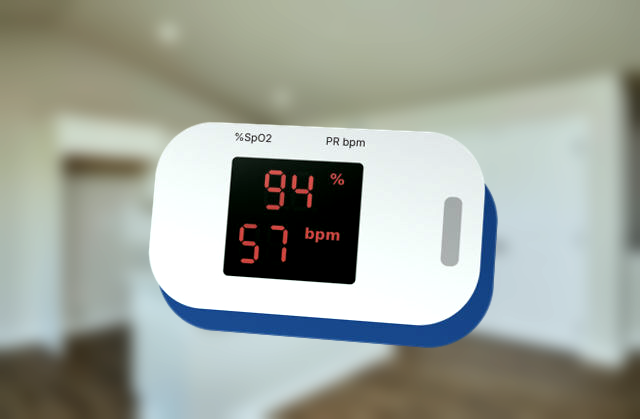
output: 57 (bpm)
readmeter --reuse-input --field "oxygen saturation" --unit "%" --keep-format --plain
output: 94 (%)
